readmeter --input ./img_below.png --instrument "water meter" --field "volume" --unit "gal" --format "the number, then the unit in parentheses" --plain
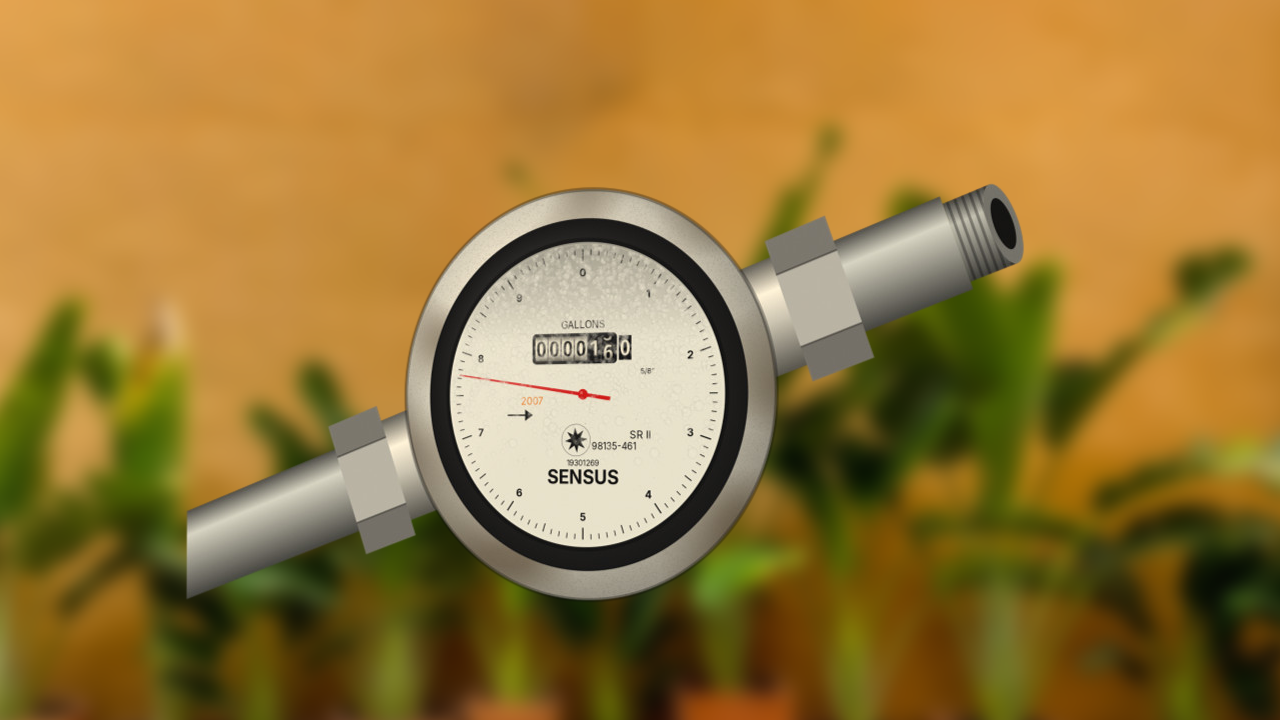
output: 157.7 (gal)
